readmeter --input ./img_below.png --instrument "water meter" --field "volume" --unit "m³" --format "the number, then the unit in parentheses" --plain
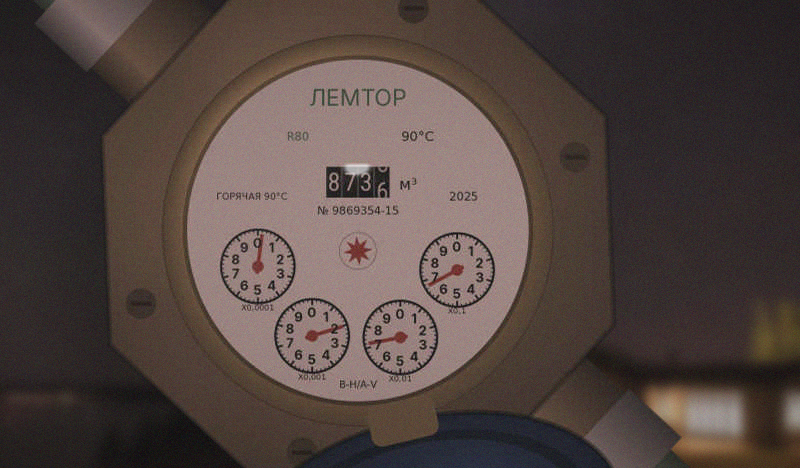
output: 8735.6720 (m³)
